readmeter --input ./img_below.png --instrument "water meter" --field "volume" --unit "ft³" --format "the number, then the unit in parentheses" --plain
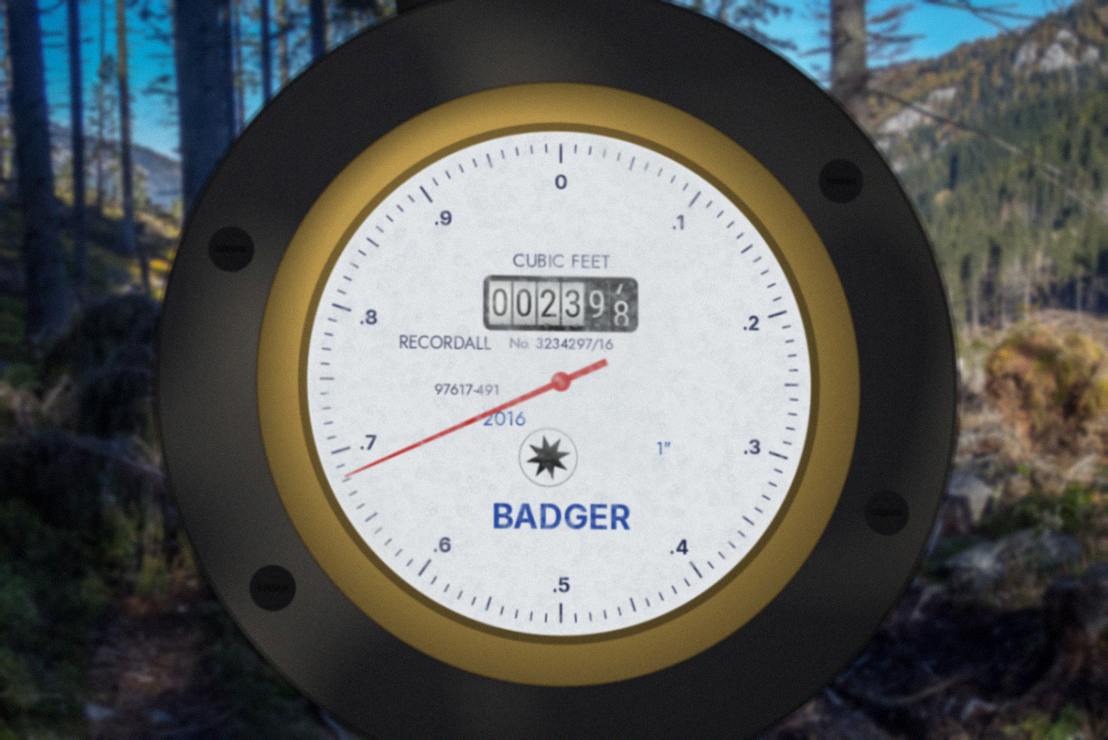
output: 2397.68 (ft³)
